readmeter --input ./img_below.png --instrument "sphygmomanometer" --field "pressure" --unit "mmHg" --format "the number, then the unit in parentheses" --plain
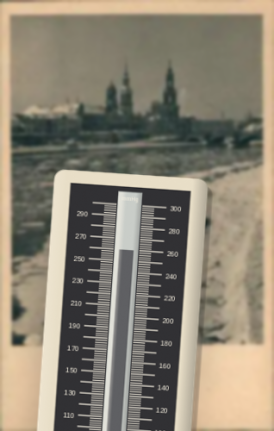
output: 260 (mmHg)
